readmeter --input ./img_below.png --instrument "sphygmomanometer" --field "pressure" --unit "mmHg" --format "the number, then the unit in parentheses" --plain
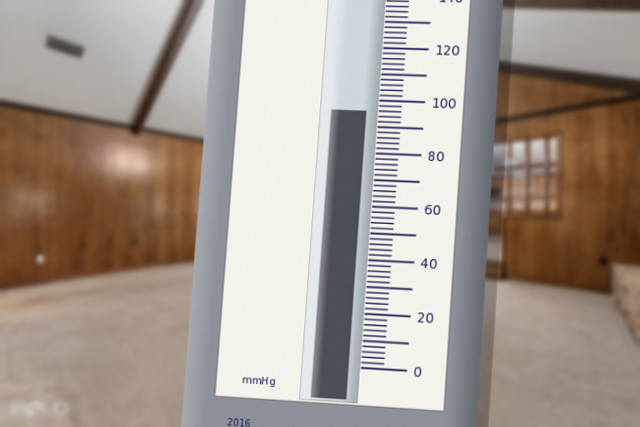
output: 96 (mmHg)
